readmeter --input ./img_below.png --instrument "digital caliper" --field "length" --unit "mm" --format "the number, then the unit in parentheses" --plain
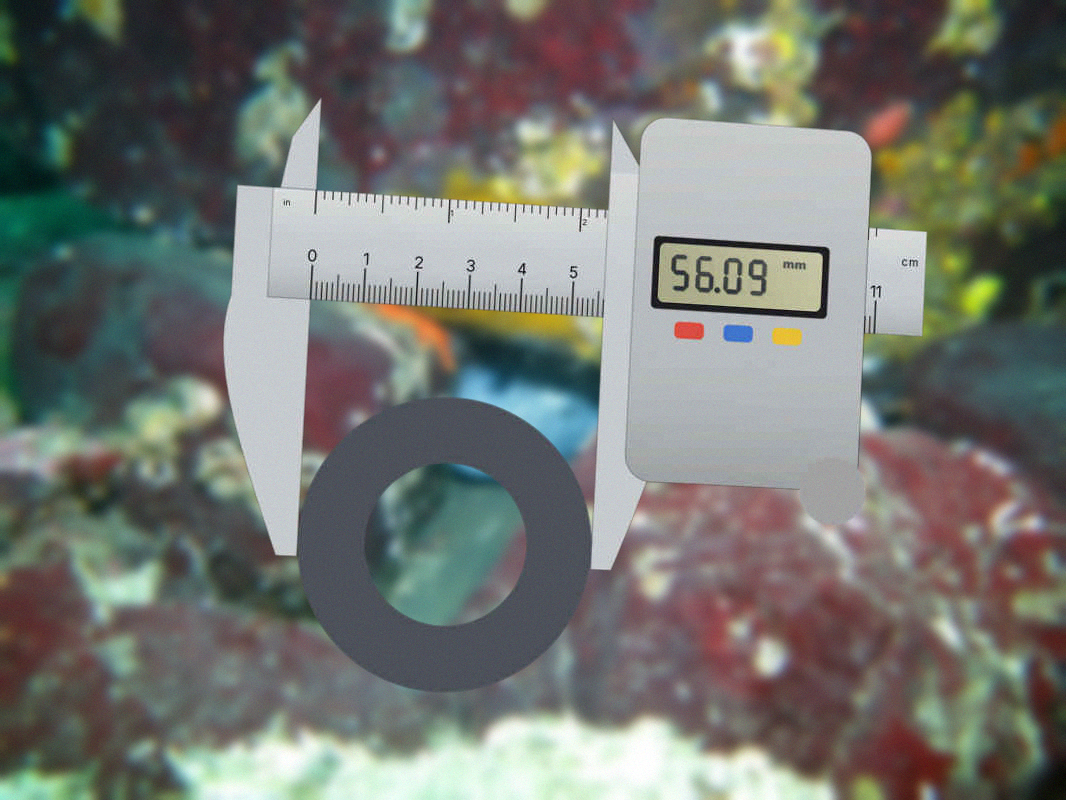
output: 56.09 (mm)
